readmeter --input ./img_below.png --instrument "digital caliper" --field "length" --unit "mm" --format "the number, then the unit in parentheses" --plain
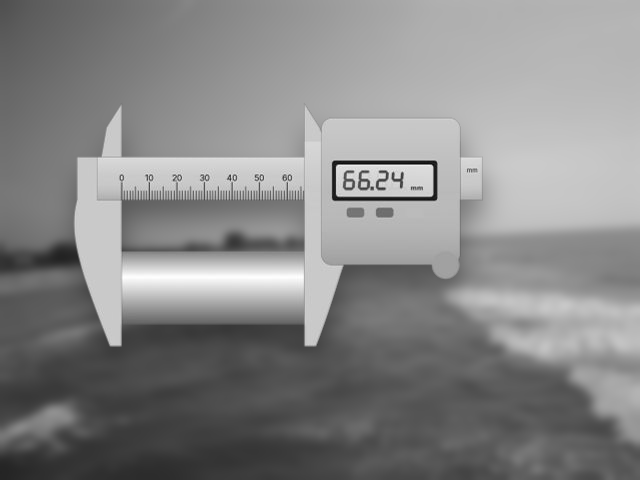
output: 66.24 (mm)
